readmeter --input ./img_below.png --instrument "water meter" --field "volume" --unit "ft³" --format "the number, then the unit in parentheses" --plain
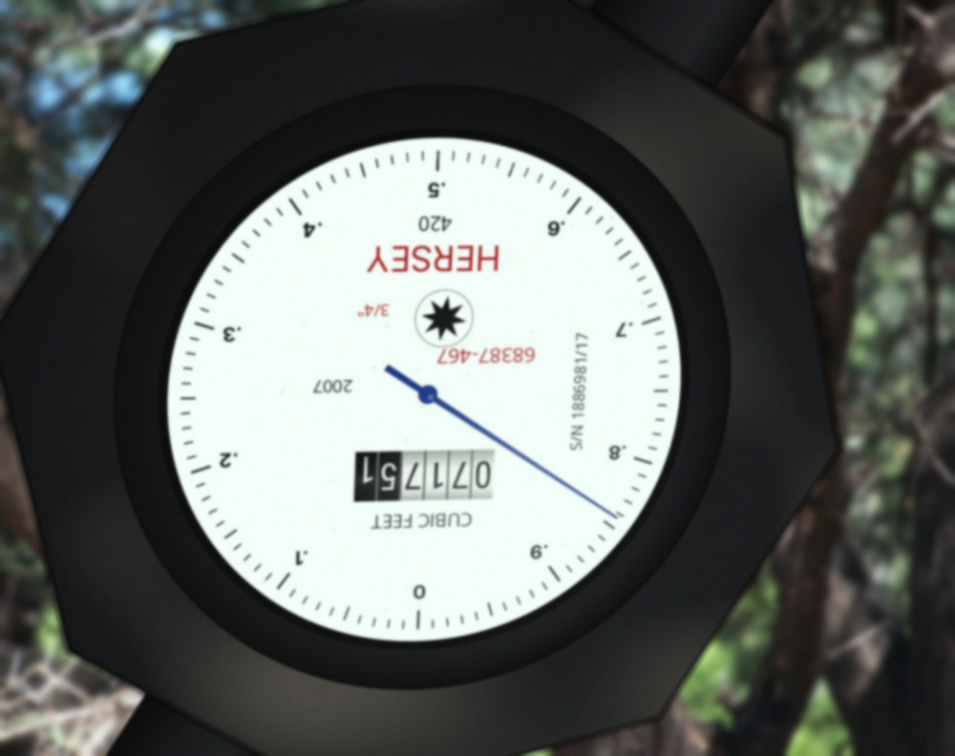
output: 71750.84 (ft³)
